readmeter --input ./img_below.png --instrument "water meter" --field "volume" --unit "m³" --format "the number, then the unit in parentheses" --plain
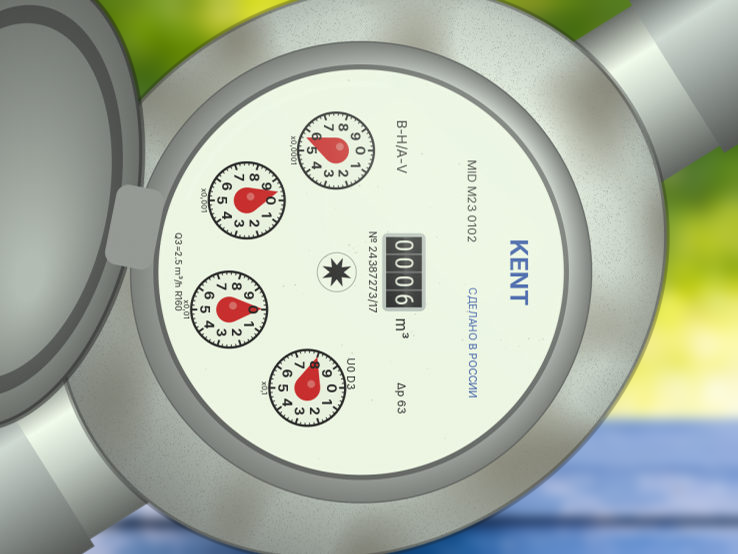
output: 6.7995 (m³)
